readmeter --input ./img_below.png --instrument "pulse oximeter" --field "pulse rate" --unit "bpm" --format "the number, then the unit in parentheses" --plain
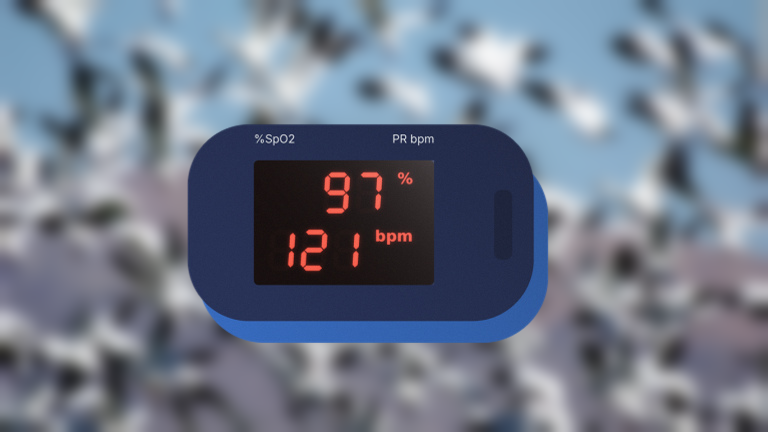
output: 121 (bpm)
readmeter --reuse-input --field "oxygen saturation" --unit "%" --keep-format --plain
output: 97 (%)
